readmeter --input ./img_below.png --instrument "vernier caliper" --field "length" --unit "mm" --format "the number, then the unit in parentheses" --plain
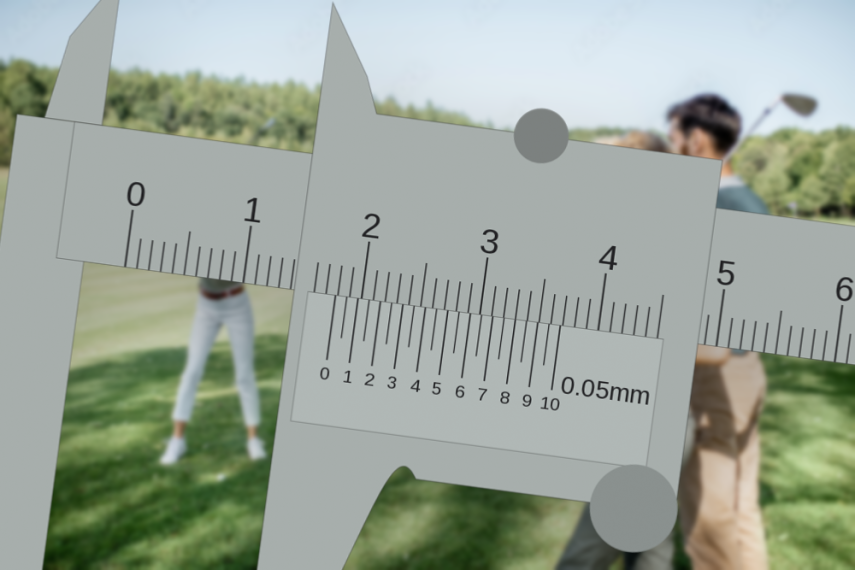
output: 17.8 (mm)
